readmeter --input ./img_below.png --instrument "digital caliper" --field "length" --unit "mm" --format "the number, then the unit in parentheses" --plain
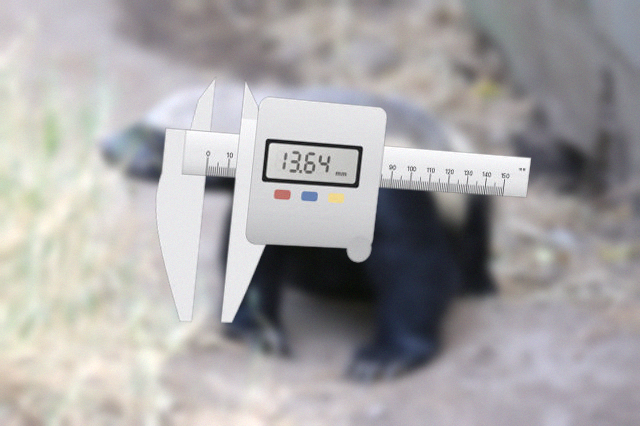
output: 13.64 (mm)
